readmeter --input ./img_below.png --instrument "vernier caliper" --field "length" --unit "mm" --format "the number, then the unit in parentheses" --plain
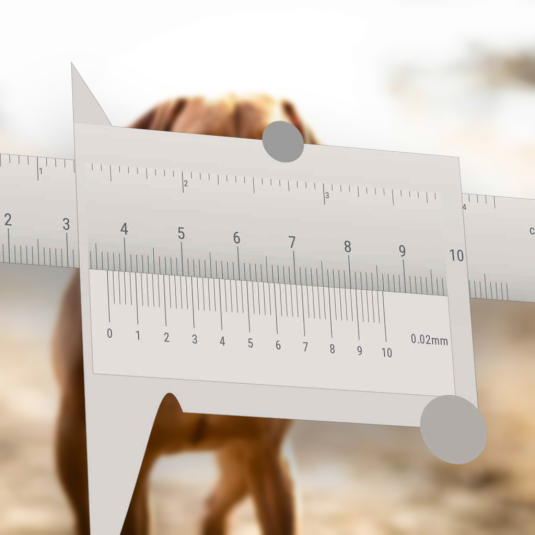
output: 36.8 (mm)
